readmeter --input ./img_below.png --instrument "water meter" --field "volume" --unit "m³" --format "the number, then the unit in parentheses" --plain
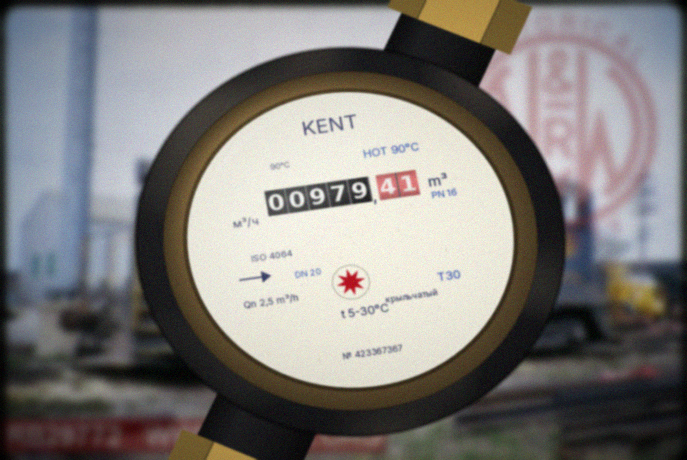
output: 979.41 (m³)
